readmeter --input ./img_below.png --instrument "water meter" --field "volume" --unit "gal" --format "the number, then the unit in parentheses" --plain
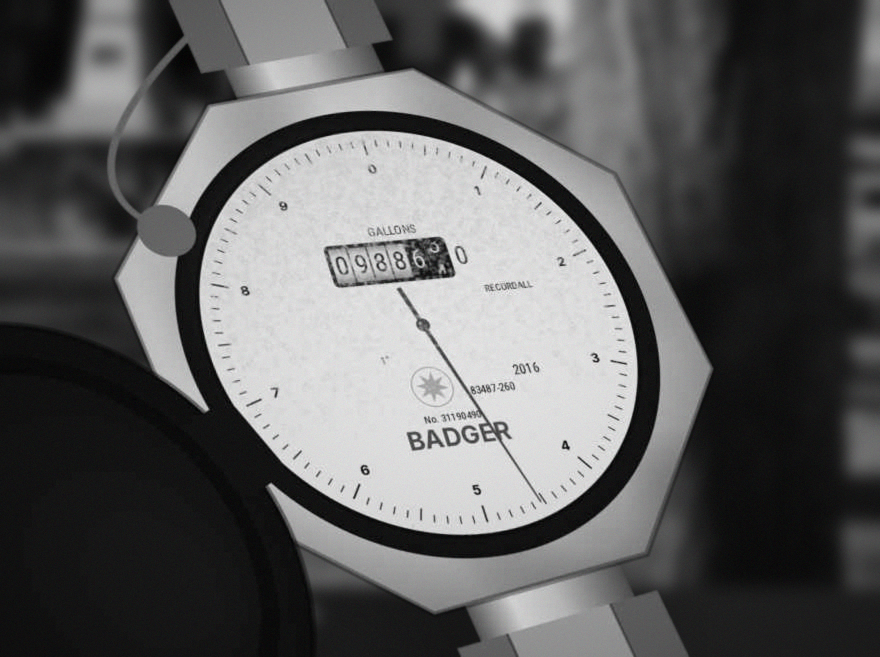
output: 988634.5 (gal)
